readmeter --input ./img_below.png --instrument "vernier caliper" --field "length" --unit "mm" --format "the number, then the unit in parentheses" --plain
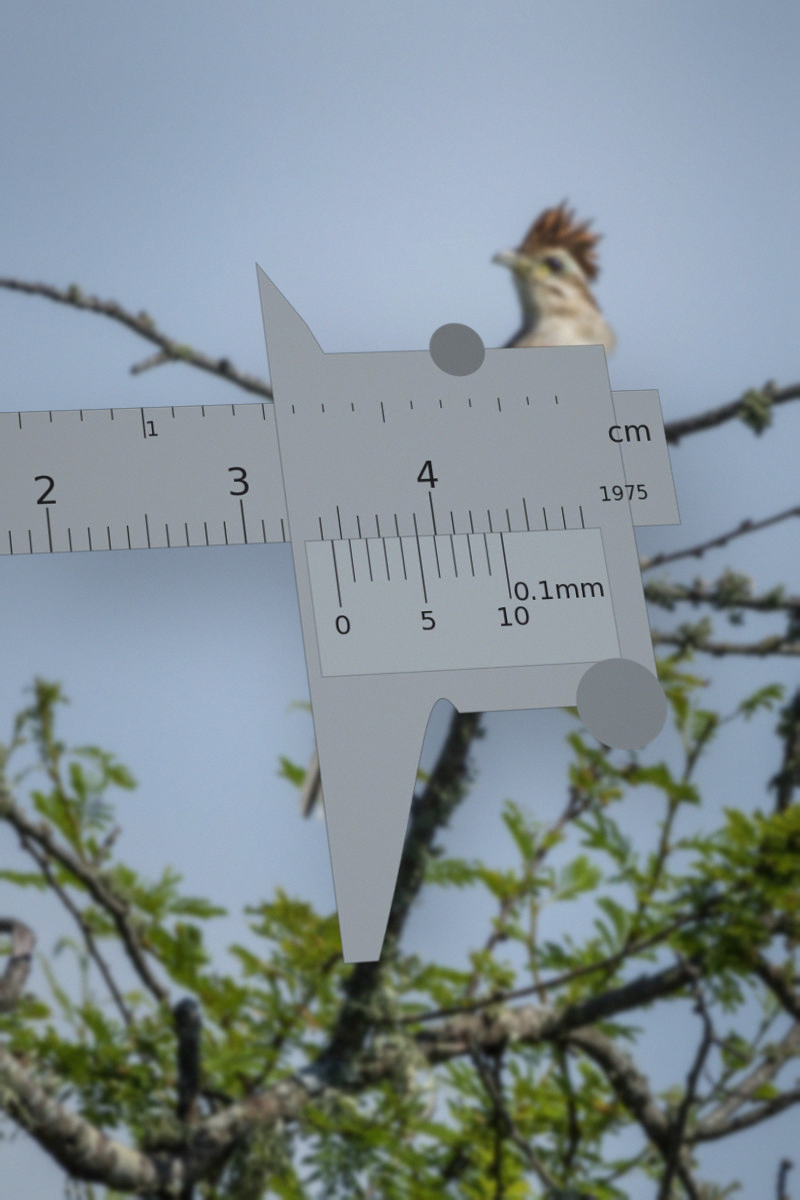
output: 34.5 (mm)
